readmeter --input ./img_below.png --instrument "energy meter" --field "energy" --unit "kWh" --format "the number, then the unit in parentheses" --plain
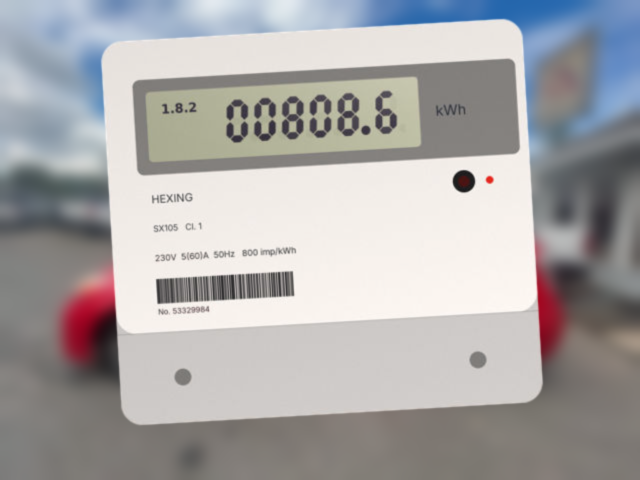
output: 808.6 (kWh)
